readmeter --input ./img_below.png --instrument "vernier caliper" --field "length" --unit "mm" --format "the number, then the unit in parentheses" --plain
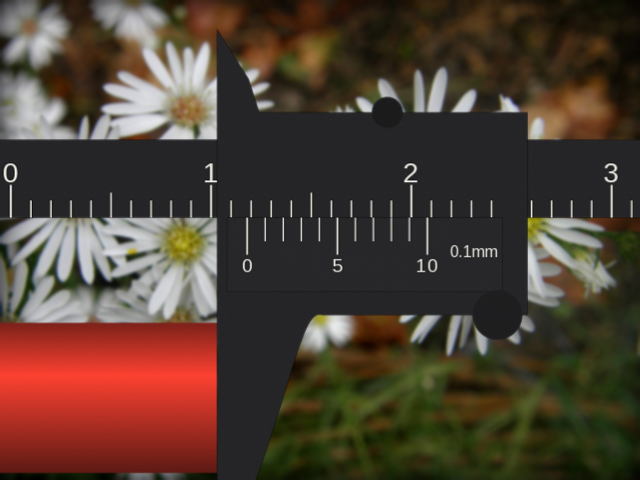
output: 11.8 (mm)
